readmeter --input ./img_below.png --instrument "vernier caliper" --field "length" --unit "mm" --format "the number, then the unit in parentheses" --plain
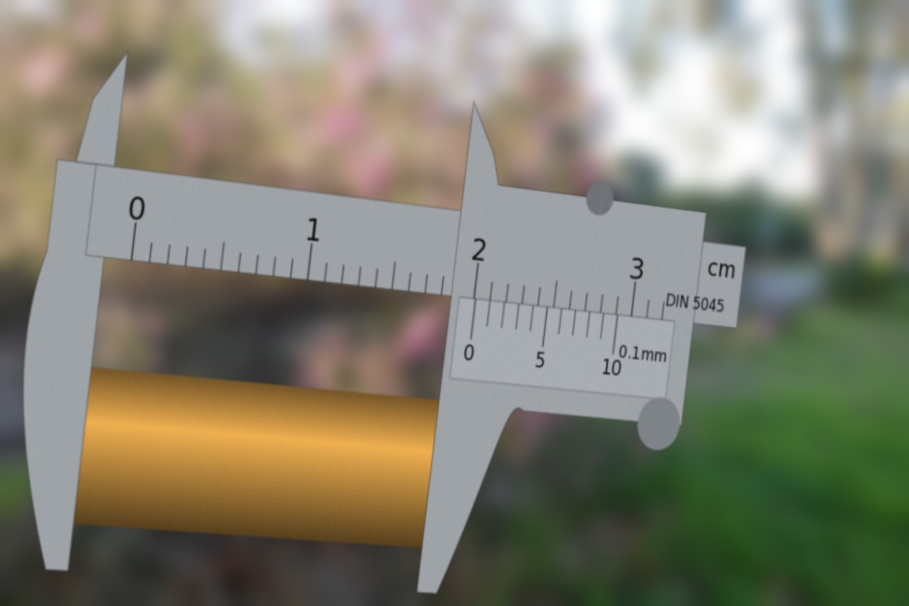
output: 20.1 (mm)
